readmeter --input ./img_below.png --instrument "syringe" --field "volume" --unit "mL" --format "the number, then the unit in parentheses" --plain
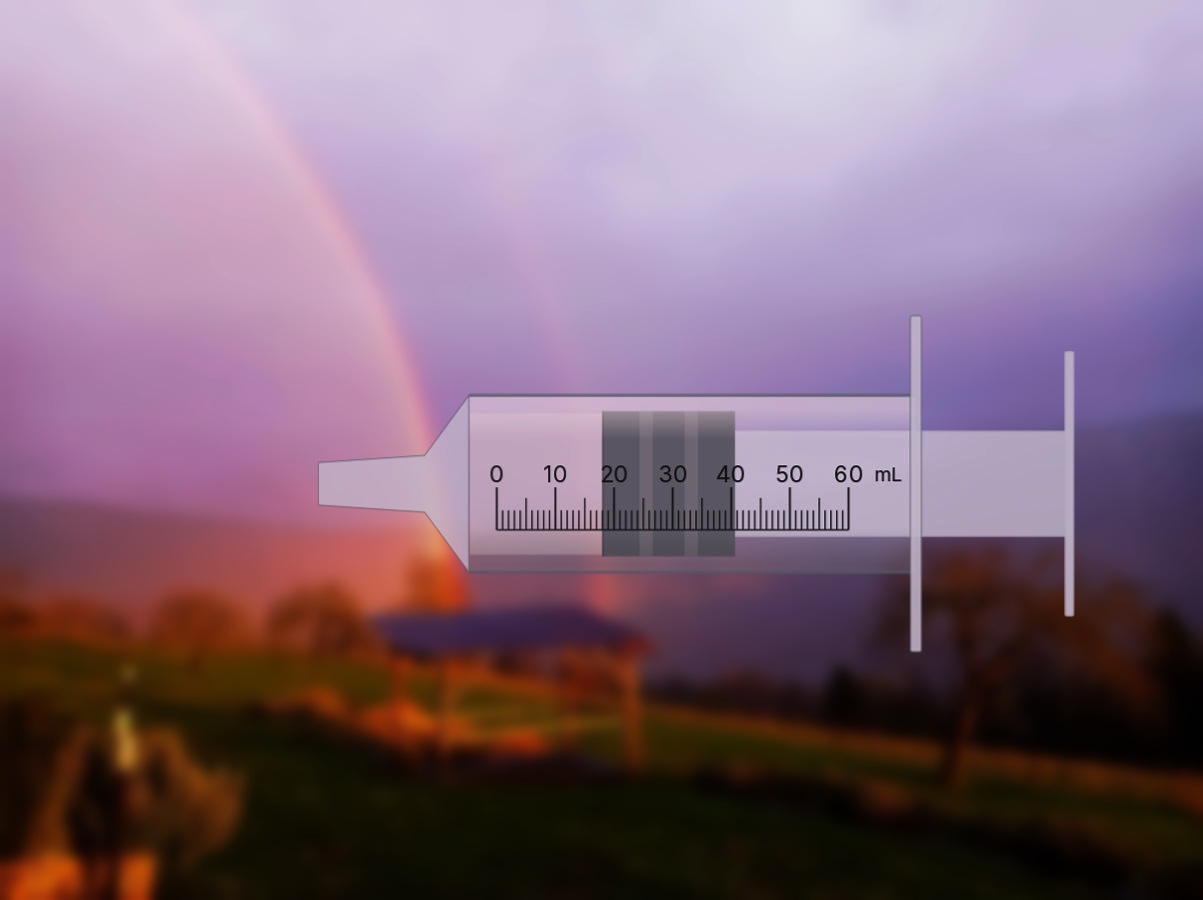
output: 18 (mL)
